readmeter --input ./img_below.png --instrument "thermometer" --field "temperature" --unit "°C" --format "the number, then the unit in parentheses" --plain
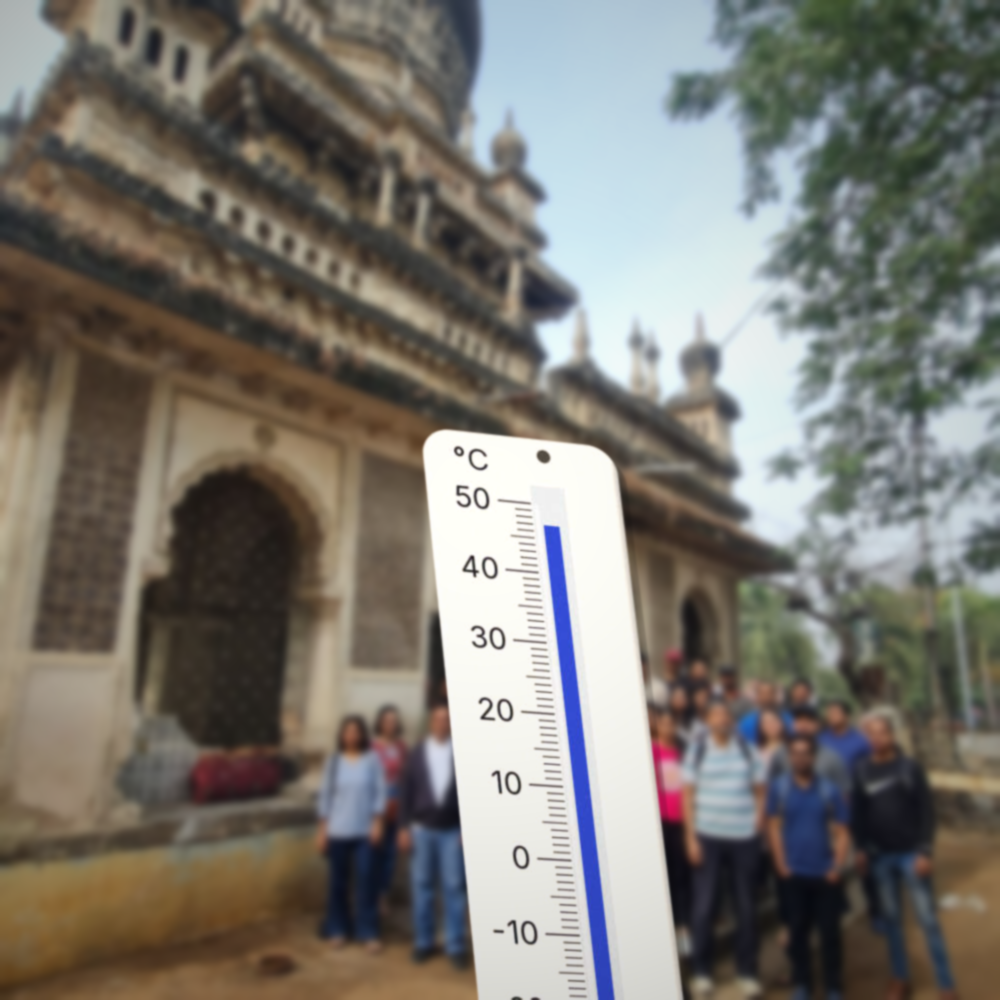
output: 47 (°C)
